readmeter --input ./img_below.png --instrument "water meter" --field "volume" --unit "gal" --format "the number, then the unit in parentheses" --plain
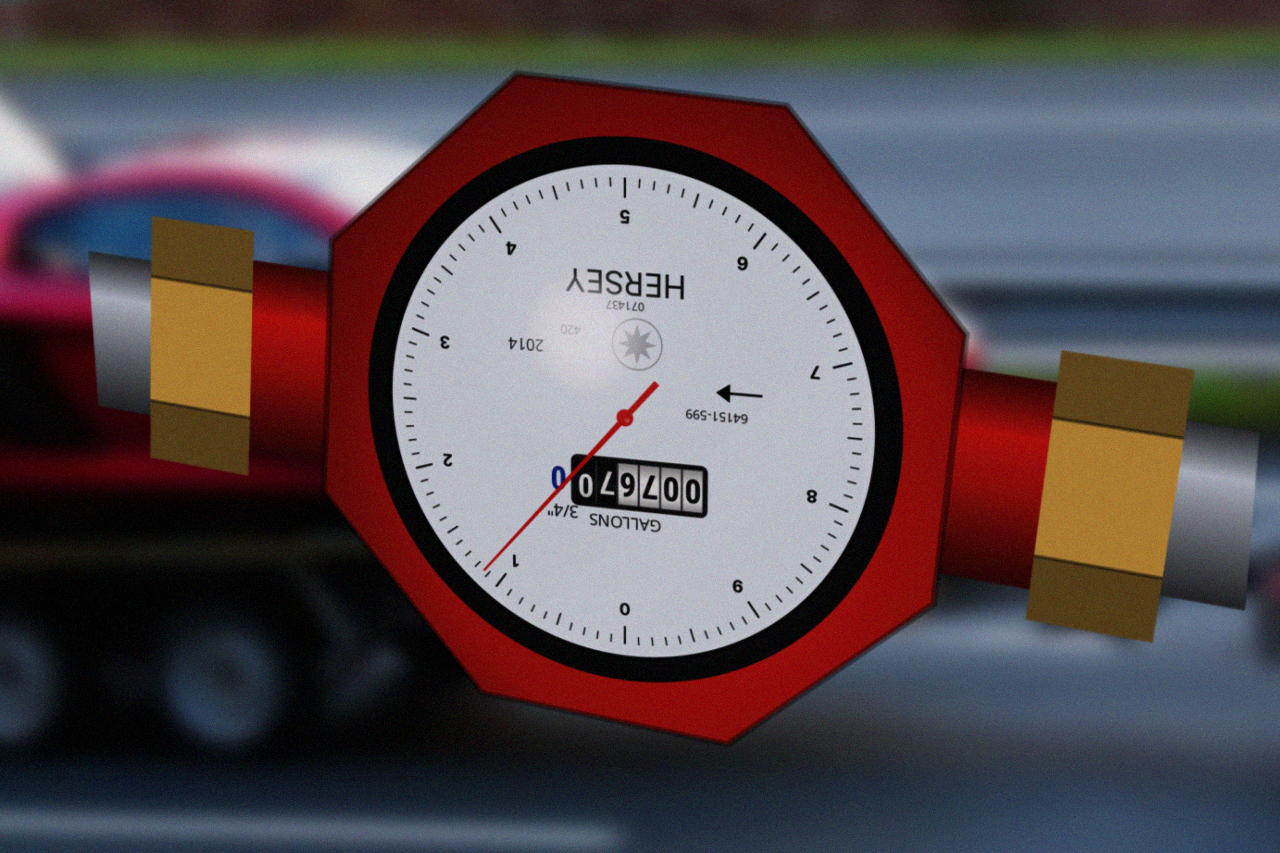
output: 76701.1 (gal)
